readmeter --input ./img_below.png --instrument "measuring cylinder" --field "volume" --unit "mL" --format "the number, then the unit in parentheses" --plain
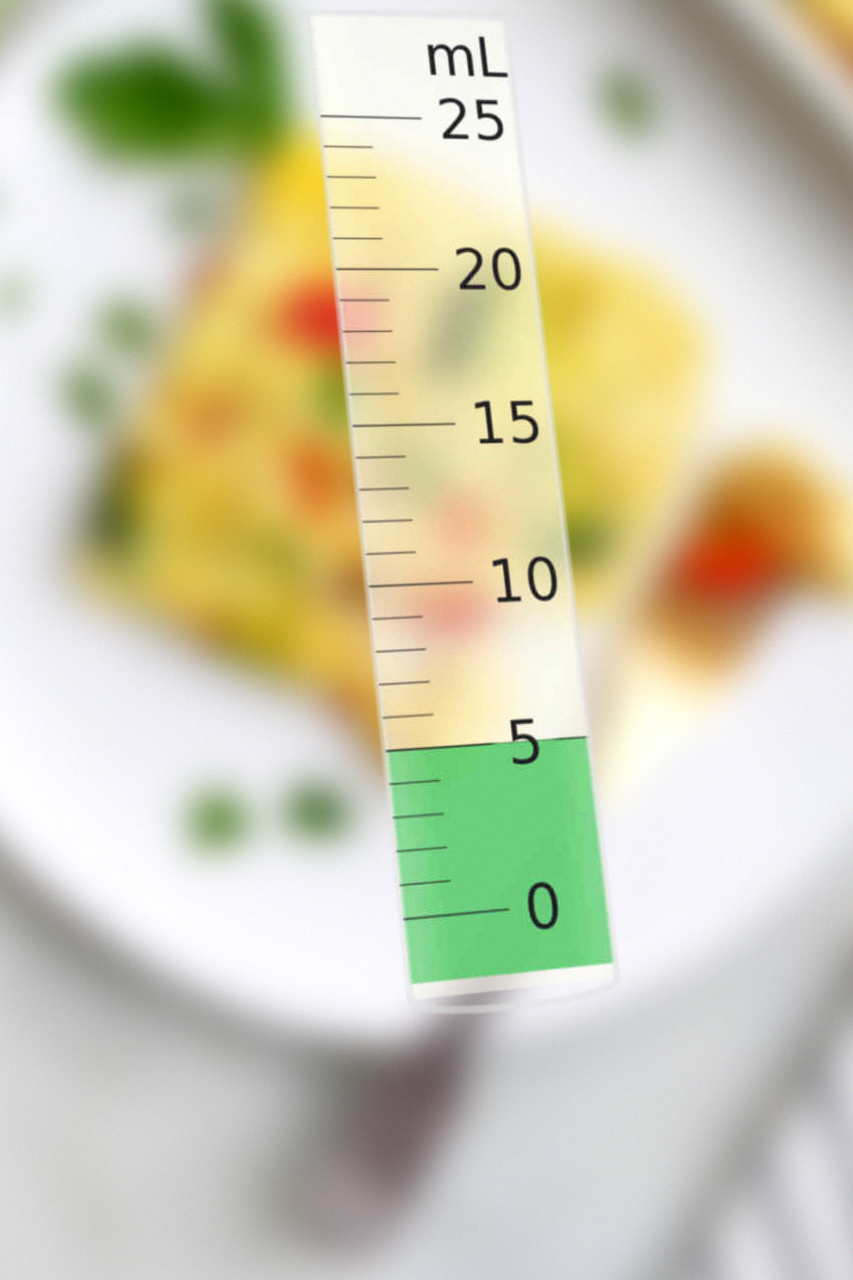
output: 5 (mL)
